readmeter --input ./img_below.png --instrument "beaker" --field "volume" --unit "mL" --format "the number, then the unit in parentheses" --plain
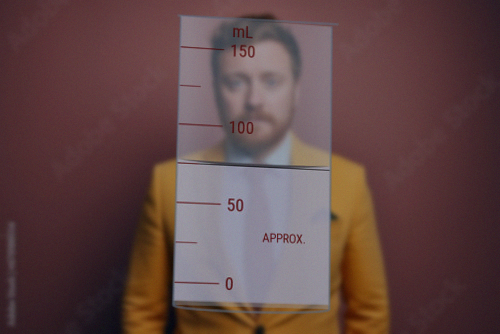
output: 75 (mL)
